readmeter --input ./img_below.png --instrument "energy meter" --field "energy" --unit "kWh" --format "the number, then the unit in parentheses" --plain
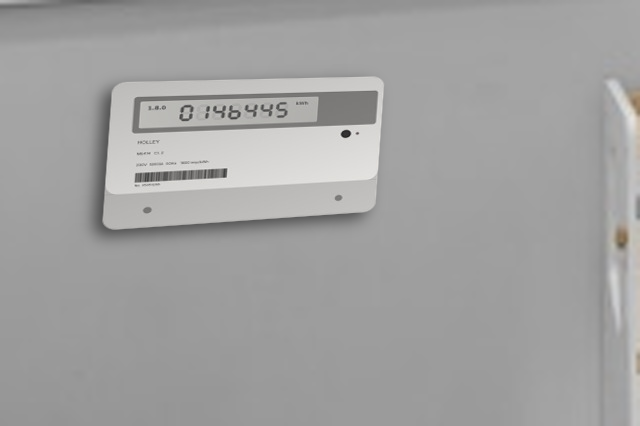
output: 146445 (kWh)
